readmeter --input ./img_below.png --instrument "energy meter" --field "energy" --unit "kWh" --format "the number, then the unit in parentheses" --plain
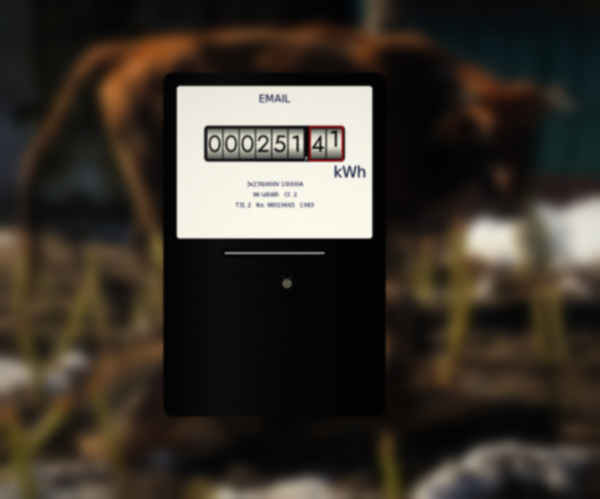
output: 251.41 (kWh)
